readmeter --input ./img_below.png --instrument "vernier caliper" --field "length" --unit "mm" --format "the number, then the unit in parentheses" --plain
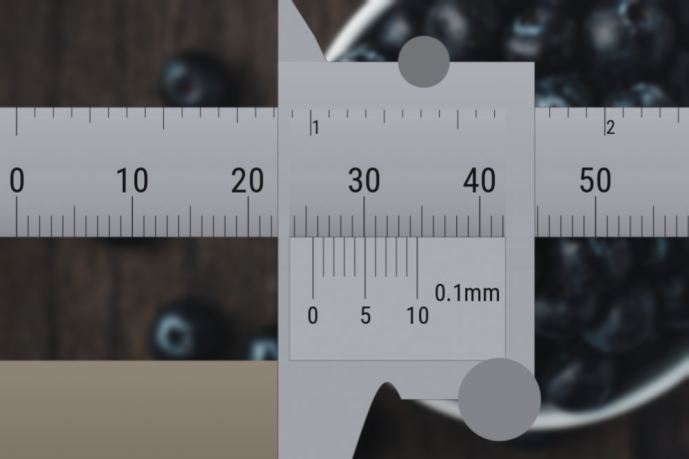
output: 25.6 (mm)
